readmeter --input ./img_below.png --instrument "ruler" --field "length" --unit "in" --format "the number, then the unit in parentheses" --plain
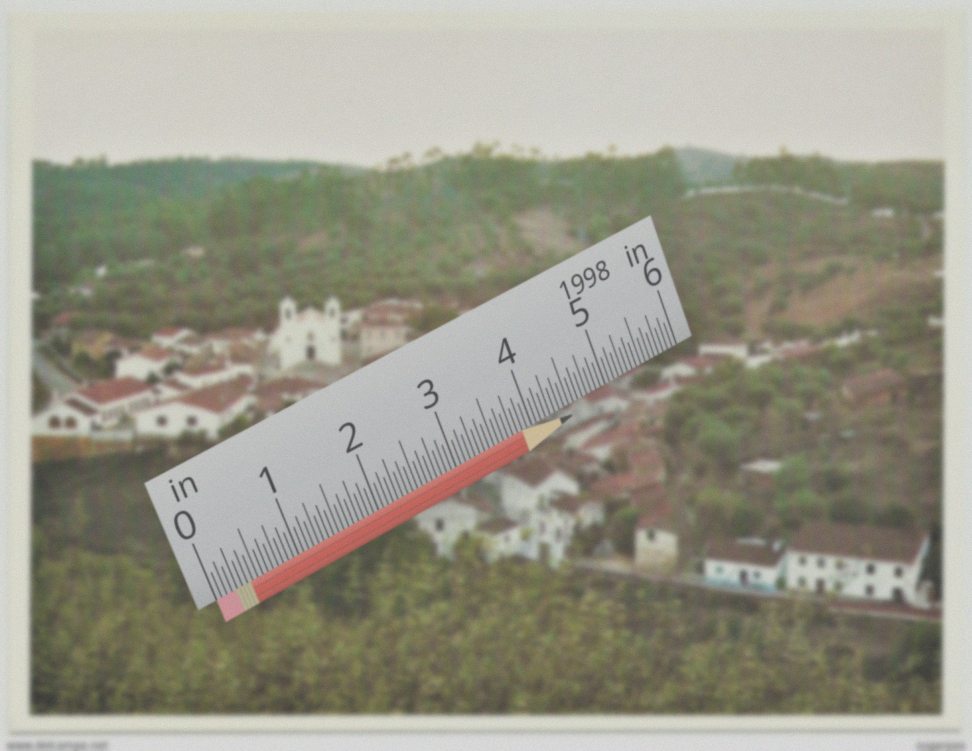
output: 4.5 (in)
